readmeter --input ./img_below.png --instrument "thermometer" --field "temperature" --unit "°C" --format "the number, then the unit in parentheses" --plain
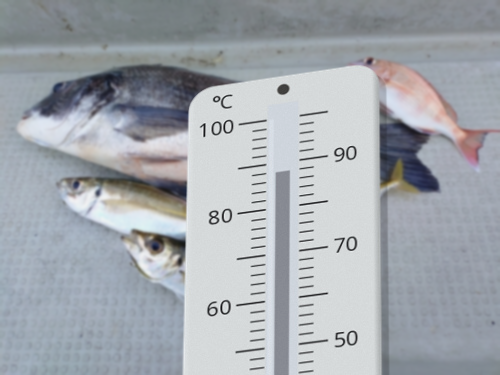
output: 88 (°C)
